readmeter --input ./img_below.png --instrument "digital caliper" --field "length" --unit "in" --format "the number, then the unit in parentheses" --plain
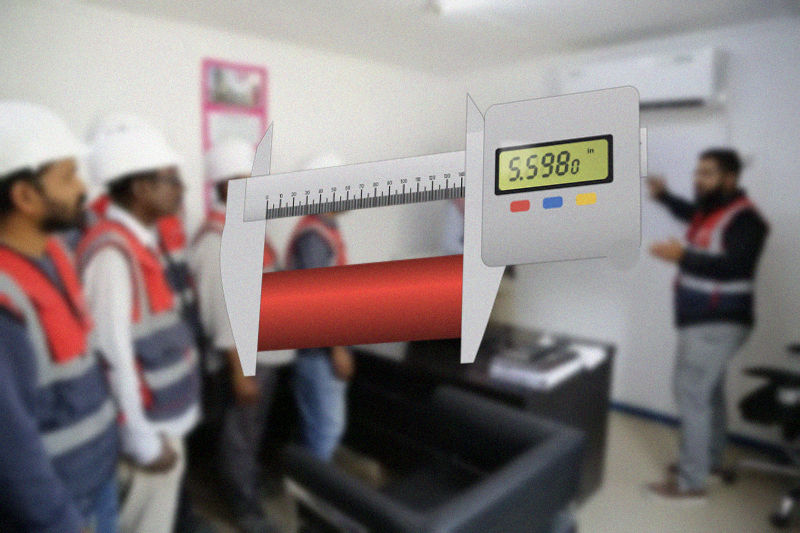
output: 5.5980 (in)
